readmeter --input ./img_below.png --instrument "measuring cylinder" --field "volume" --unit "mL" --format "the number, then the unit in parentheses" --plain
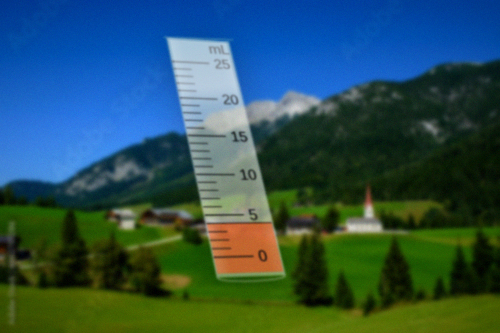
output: 4 (mL)
